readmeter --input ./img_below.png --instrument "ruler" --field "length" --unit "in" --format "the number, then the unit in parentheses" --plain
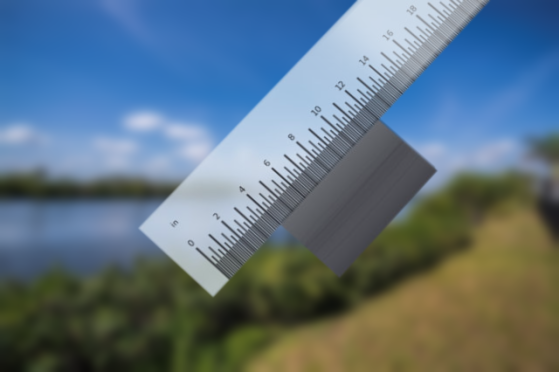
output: 8 (in)
